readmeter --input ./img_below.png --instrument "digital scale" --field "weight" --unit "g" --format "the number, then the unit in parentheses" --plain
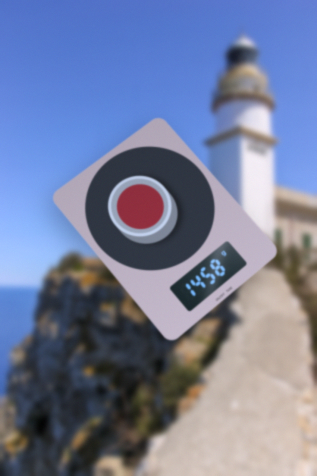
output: 1458 (g)
